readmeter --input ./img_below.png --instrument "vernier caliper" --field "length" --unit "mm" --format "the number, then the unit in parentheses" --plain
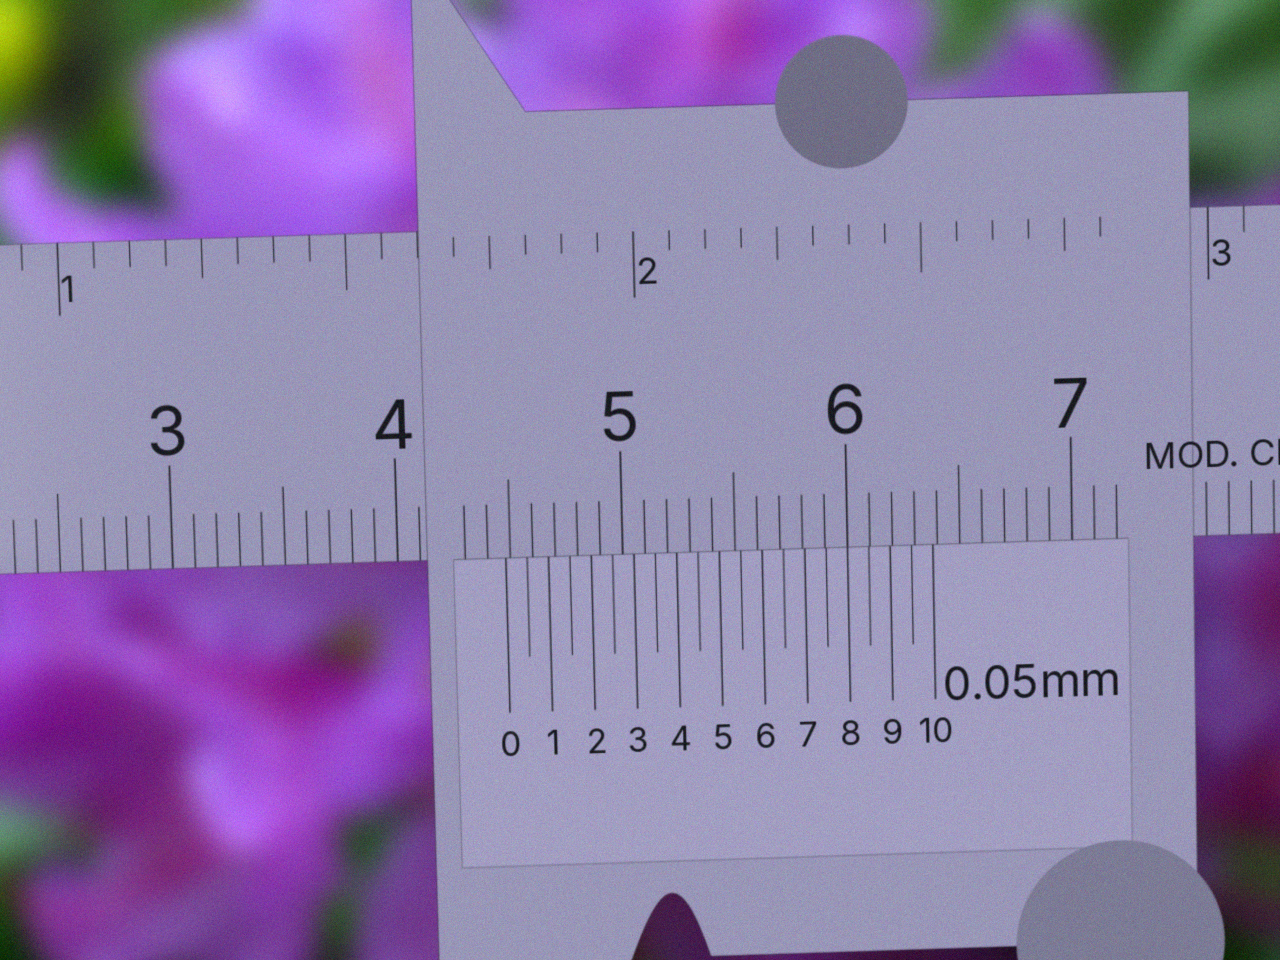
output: 44.8 (mm)
